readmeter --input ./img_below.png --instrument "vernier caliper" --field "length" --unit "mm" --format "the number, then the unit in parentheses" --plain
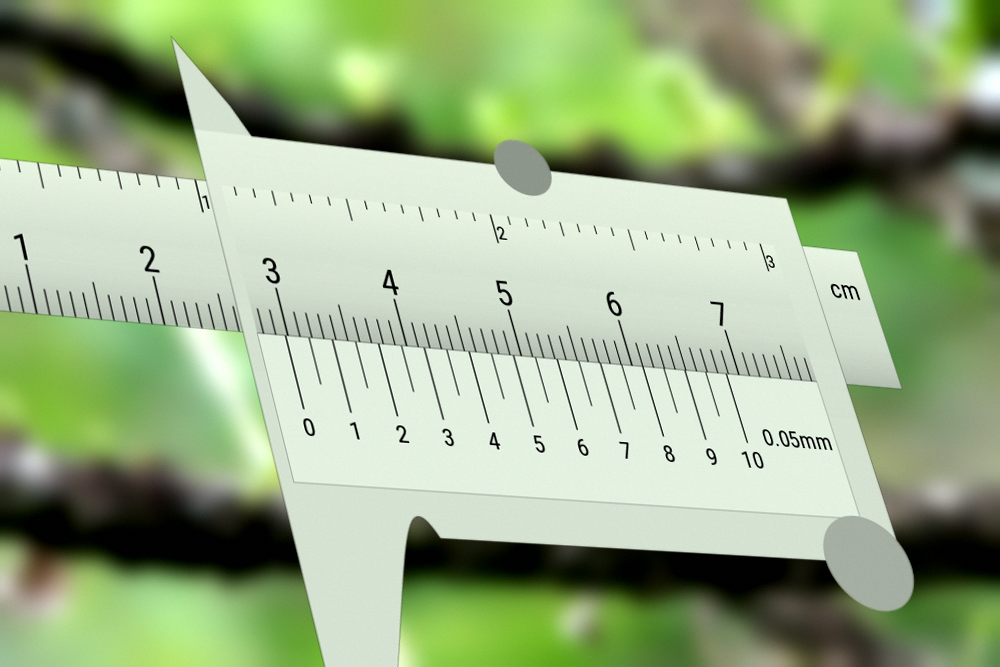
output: 29.8 (mm)
